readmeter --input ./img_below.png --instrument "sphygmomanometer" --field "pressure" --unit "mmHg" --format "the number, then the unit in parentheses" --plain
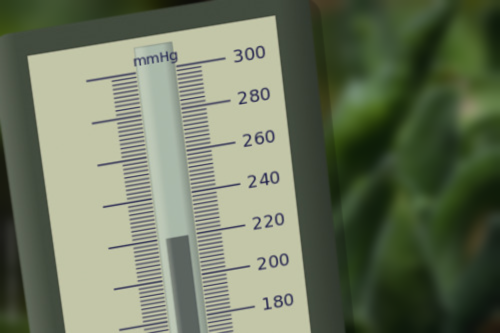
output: 220 (mmHg)
